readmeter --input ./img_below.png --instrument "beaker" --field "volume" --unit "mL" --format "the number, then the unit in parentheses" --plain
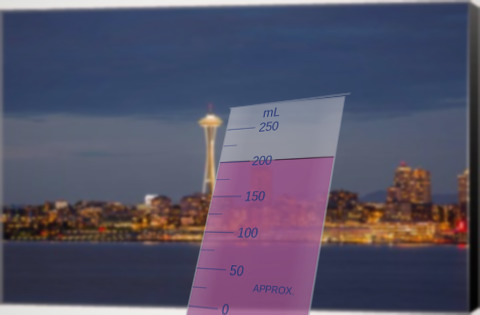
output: 200 (mL)
